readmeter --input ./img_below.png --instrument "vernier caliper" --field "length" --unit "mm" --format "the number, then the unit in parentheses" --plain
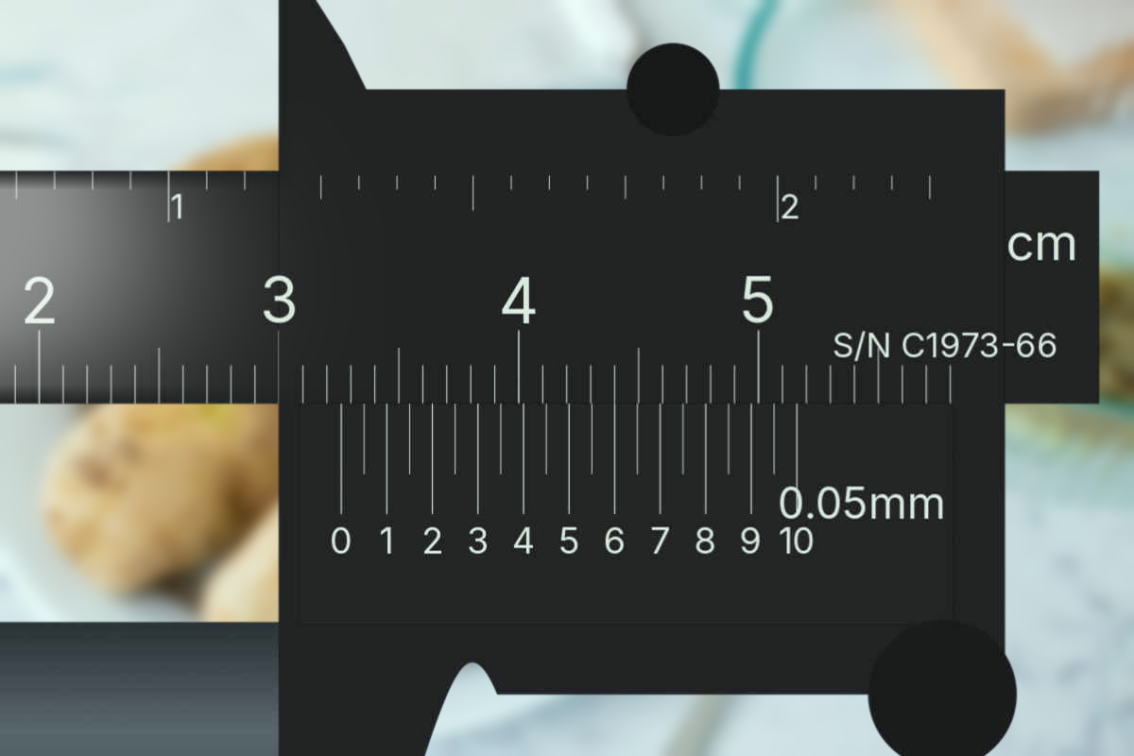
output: 32.60 (mm)
